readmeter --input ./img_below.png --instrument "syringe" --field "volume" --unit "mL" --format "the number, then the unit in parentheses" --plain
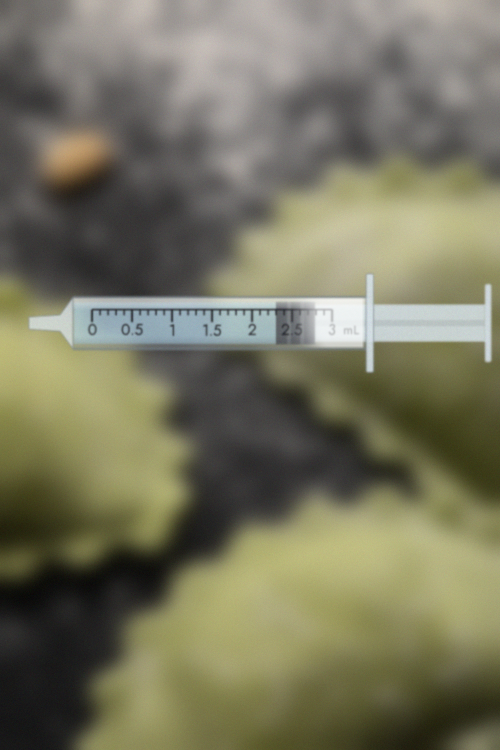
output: 2.3 (mL)
